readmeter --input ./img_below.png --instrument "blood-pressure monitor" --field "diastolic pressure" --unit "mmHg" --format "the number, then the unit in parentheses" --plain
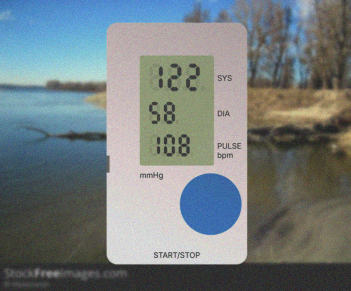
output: 58 (mmHg)
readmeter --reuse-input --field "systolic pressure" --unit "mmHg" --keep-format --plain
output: 122 (mmHg)
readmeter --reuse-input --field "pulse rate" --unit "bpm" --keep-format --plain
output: 108 (bpm)
